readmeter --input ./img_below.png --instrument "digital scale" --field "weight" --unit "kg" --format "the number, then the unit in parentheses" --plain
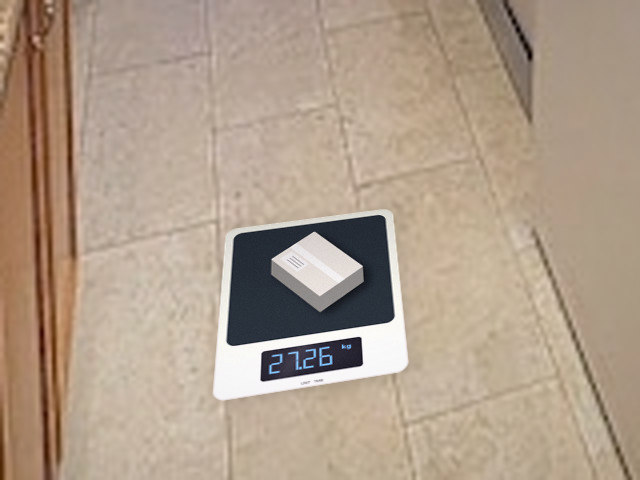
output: 27.26 (kg)
